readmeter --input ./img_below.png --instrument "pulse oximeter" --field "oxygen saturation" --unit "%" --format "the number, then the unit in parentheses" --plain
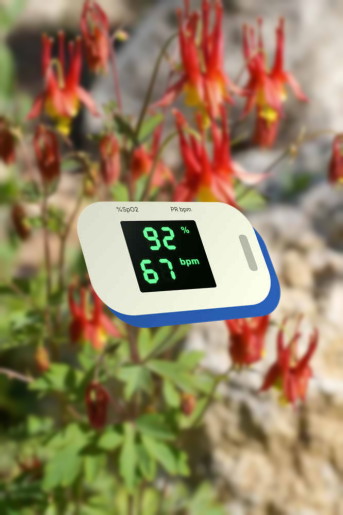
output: 92 (%)
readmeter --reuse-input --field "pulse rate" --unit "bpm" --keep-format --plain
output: 67 (bpm)
